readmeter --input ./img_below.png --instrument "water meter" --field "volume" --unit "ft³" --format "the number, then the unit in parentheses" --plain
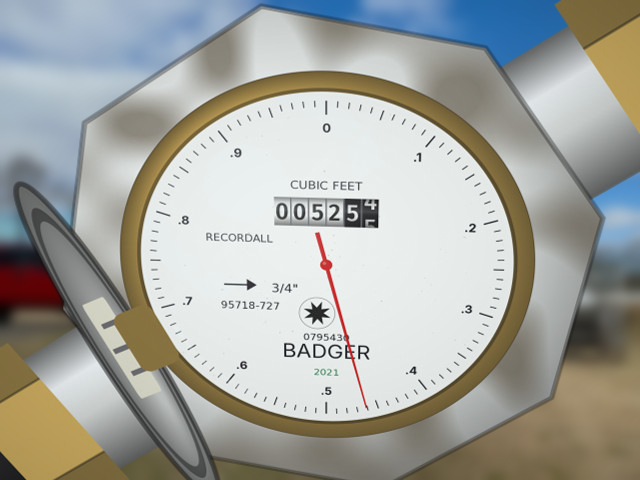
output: 5254.46 (ft³)
